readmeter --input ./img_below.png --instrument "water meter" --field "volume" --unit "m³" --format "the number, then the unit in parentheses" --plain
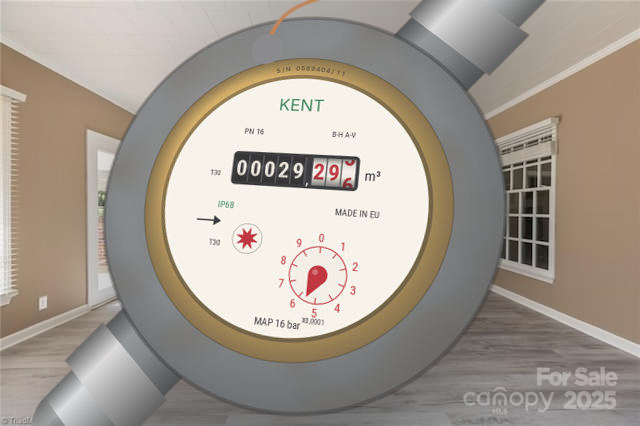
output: 29.2955 (m³)
